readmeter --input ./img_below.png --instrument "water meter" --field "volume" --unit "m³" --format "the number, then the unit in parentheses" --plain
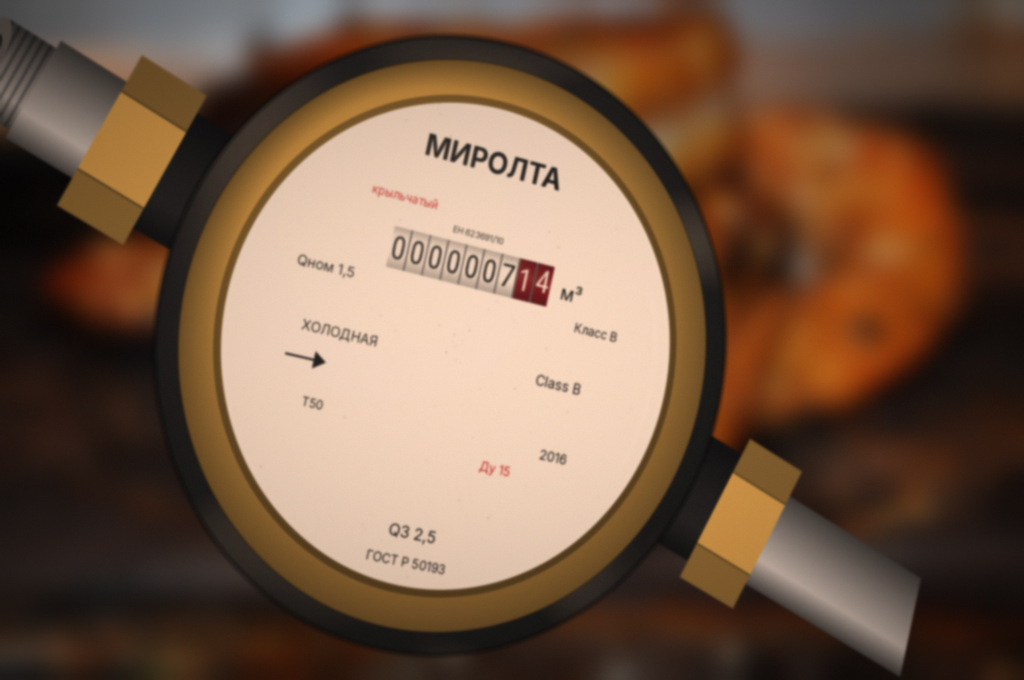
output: 7.14 (m³)
